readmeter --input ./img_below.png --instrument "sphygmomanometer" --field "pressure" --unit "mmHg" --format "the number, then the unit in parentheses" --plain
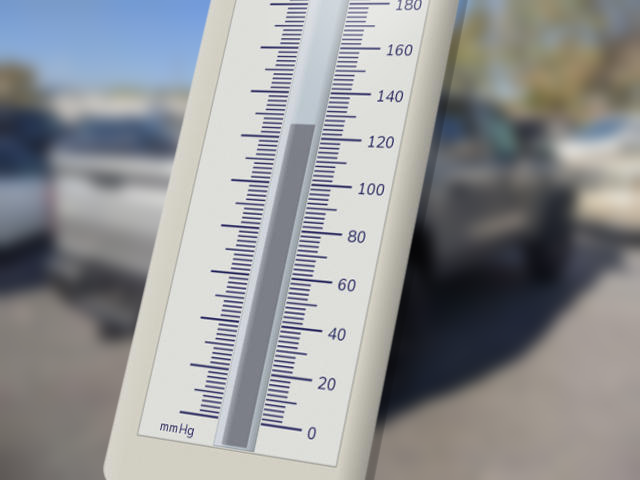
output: 126 (mmHg)
